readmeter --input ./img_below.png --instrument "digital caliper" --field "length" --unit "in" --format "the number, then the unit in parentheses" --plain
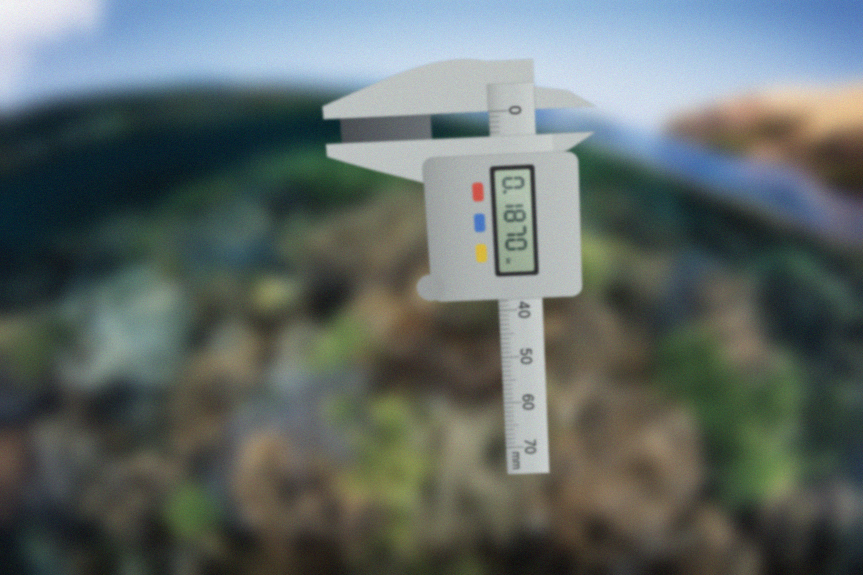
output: 0.1870 (in)
